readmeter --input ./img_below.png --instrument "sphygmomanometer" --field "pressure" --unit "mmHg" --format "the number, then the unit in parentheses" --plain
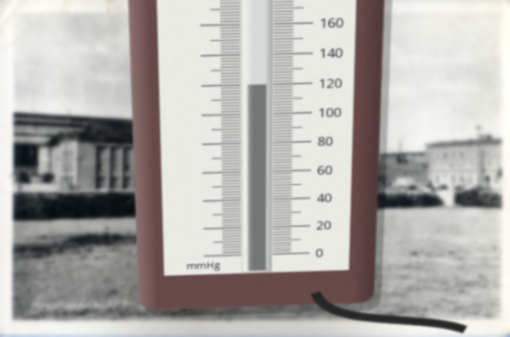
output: 120 (mmHg)
